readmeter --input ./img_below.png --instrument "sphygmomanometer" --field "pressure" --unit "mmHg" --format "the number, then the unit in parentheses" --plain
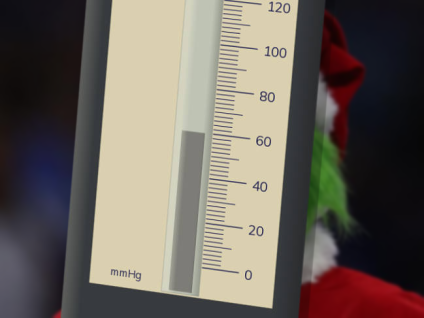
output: 60 (mmHg)
